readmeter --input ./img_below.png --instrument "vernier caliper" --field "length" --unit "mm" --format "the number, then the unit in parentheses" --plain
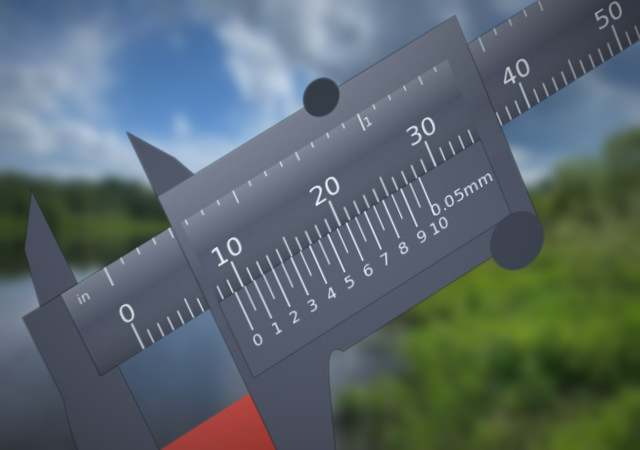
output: 9.2 (mm)
